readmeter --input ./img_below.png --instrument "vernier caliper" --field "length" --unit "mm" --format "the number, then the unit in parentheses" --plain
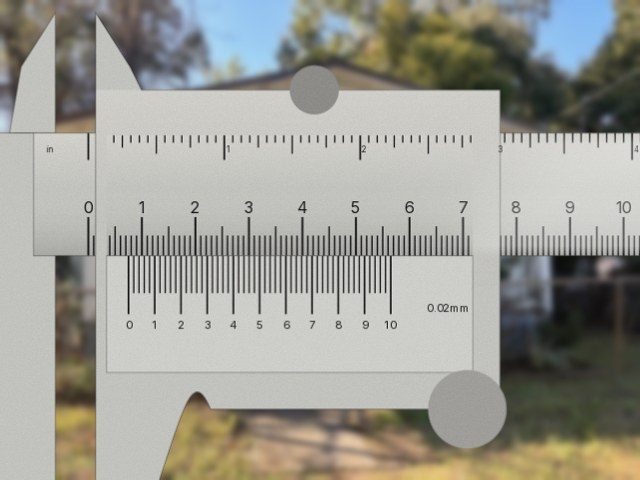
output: 7.5 (mm)
